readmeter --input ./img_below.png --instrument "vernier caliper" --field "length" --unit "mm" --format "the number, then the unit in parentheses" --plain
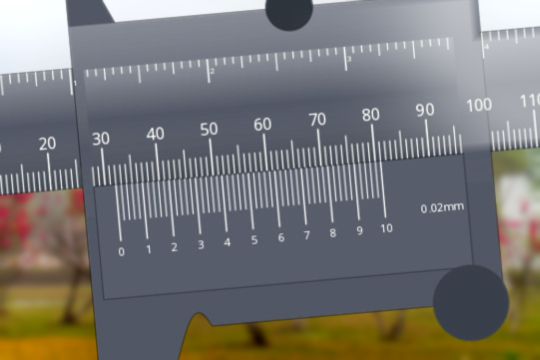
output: 32.0 (mm)
